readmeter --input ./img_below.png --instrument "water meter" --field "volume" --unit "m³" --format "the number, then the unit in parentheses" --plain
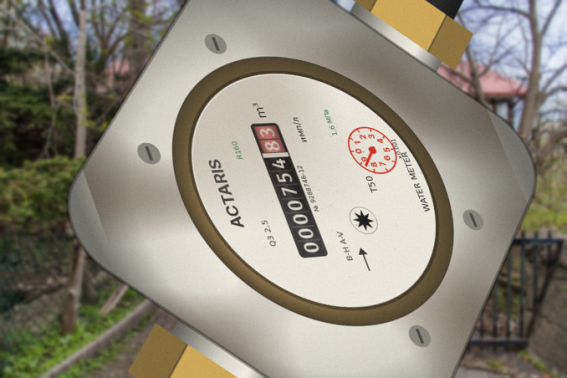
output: 754.838 (m³)
